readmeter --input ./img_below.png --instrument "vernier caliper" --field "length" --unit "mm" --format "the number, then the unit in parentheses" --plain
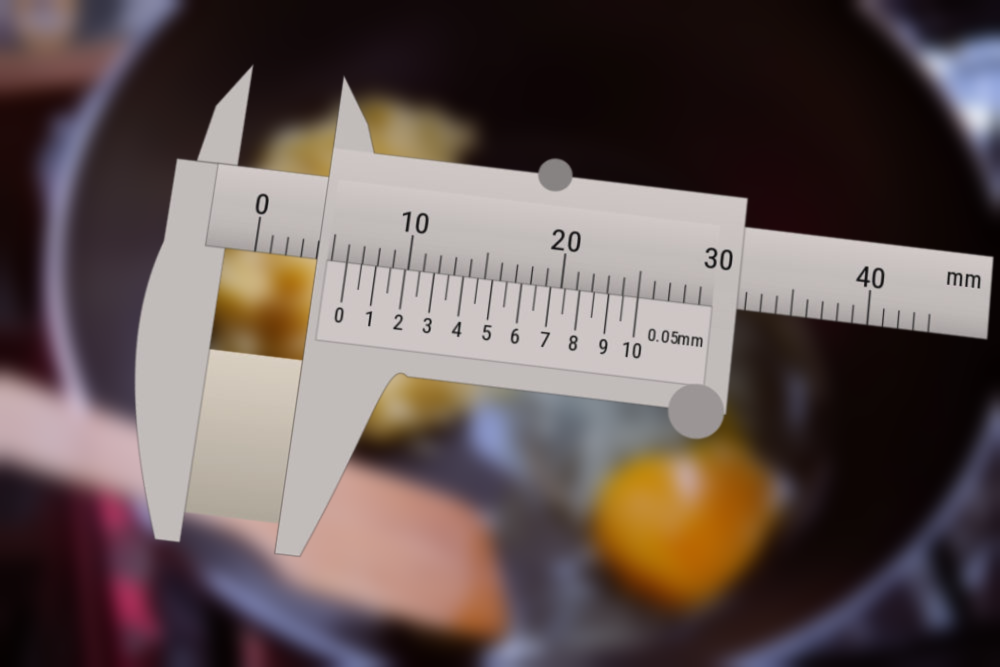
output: 6.0 (mm)
